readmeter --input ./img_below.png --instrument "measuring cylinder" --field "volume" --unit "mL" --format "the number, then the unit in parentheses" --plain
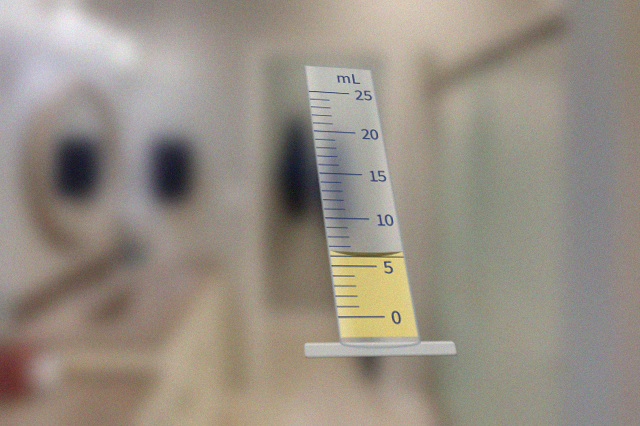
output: 6 (mL)
